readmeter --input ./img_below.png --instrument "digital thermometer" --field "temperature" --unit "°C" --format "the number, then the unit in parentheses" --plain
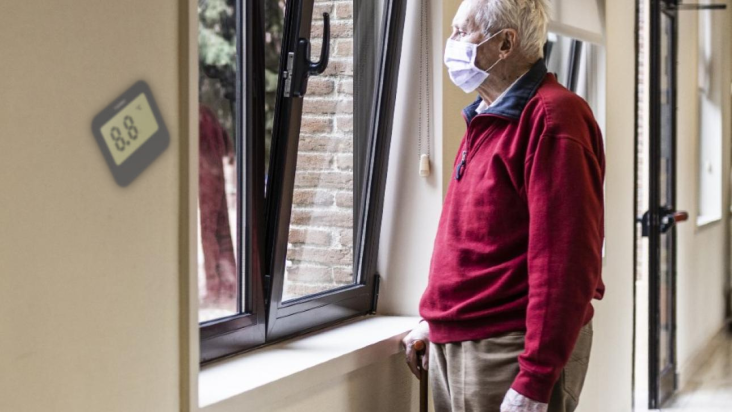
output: 8.8 (°C)
